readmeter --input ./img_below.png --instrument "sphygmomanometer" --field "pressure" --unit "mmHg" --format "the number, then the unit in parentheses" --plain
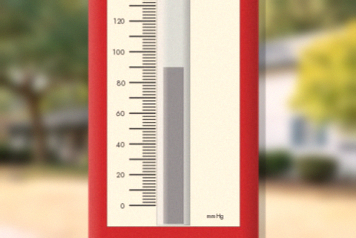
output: 90 (mmHg)
